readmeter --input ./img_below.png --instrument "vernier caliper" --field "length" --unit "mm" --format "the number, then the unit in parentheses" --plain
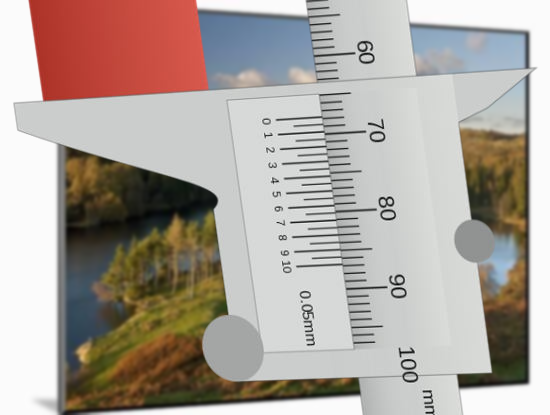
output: 67.8 (mm)
